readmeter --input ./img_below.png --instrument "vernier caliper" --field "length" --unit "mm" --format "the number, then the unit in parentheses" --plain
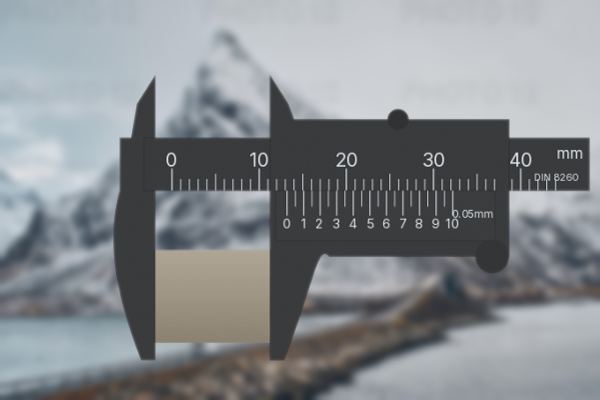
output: 13.2 (mm)
